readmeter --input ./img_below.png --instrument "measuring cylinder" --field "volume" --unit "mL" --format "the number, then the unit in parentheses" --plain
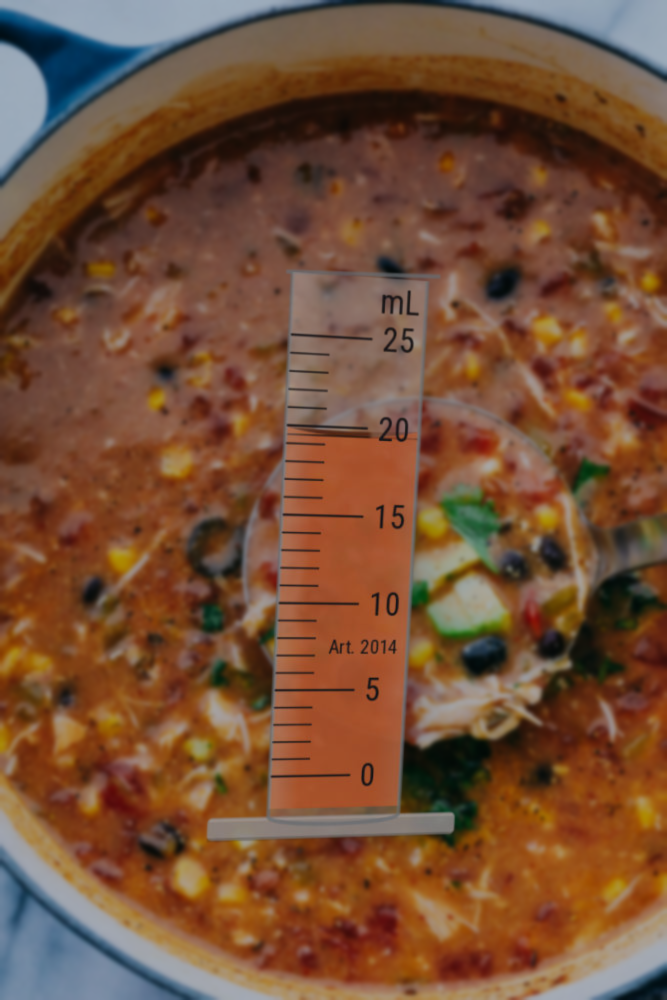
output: 19.5 (mL)
